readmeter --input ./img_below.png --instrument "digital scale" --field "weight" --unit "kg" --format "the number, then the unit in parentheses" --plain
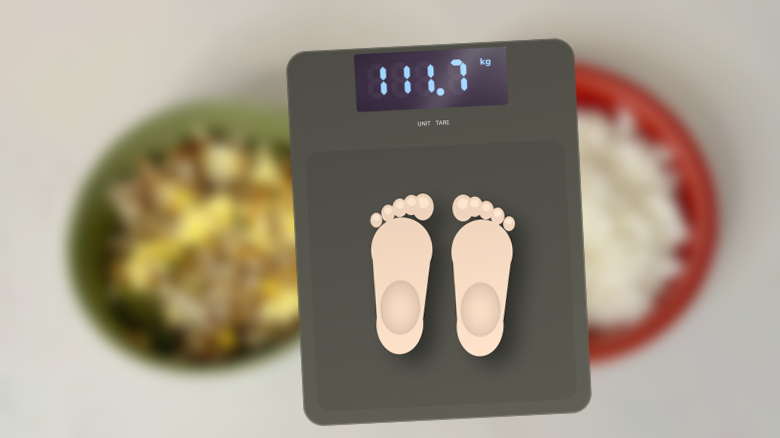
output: 111.7 (kg)
